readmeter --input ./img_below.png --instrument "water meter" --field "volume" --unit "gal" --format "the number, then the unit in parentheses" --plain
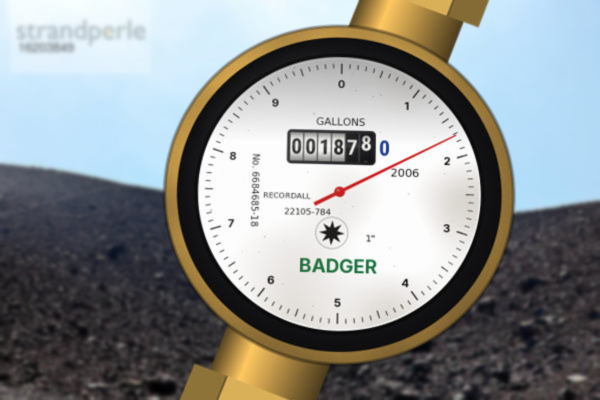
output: 18781.7 (gal)
